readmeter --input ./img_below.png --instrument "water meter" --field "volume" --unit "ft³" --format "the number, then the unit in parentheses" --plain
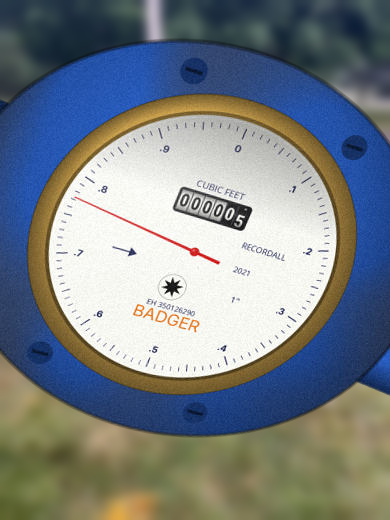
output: 4.77 (ft³)
